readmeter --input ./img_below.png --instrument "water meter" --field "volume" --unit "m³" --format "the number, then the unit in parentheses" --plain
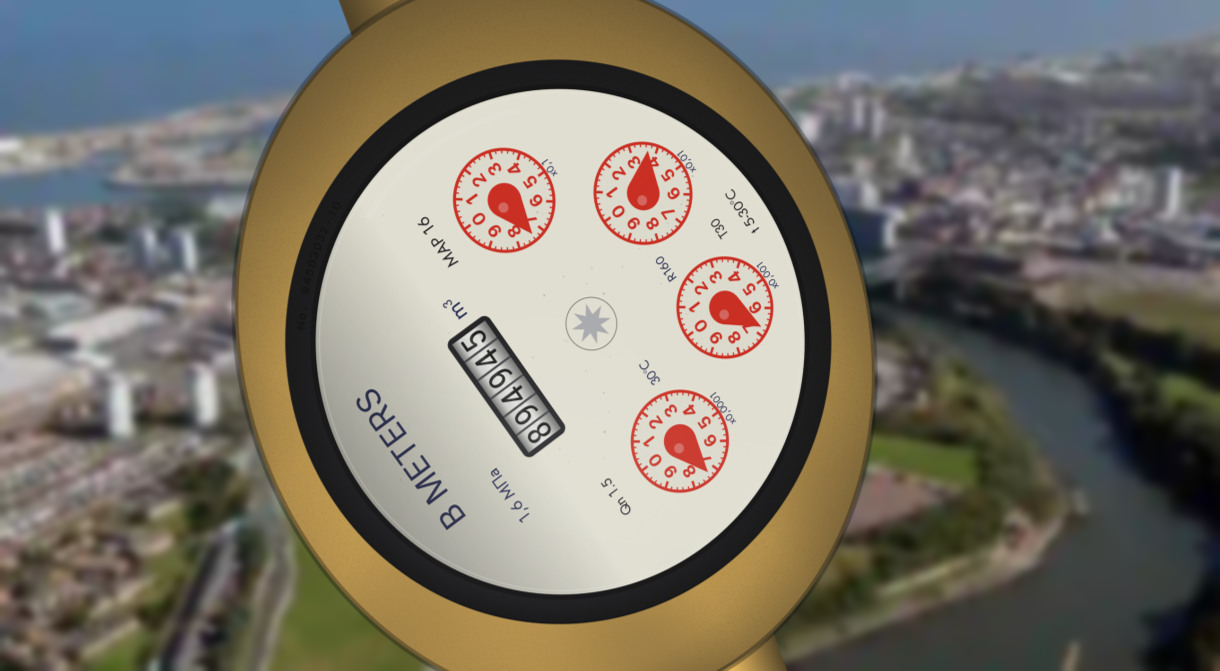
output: 894945.7367 (m³)
